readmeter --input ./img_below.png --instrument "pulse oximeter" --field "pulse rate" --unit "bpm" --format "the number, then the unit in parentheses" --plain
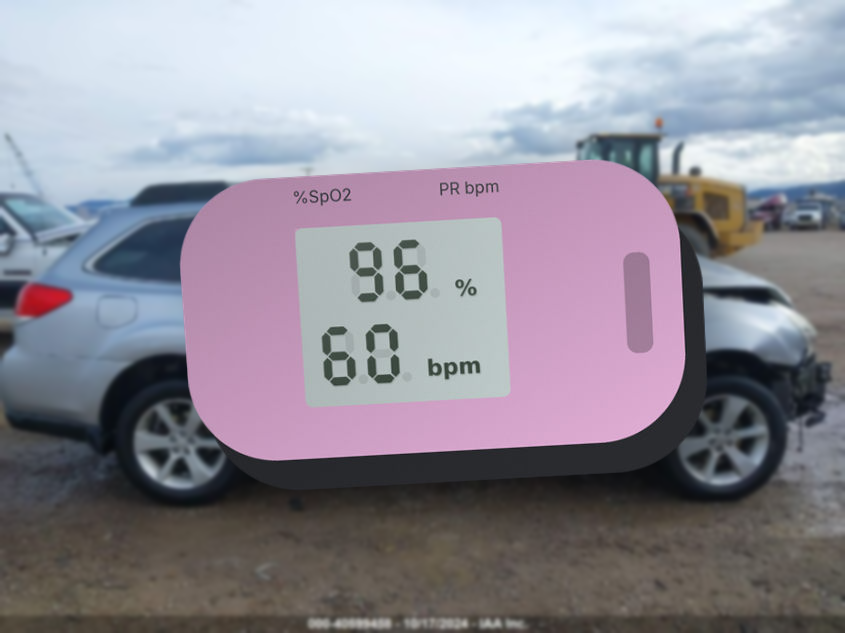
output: 60 (bpm)
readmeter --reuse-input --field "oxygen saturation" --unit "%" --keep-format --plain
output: 96 (%)
